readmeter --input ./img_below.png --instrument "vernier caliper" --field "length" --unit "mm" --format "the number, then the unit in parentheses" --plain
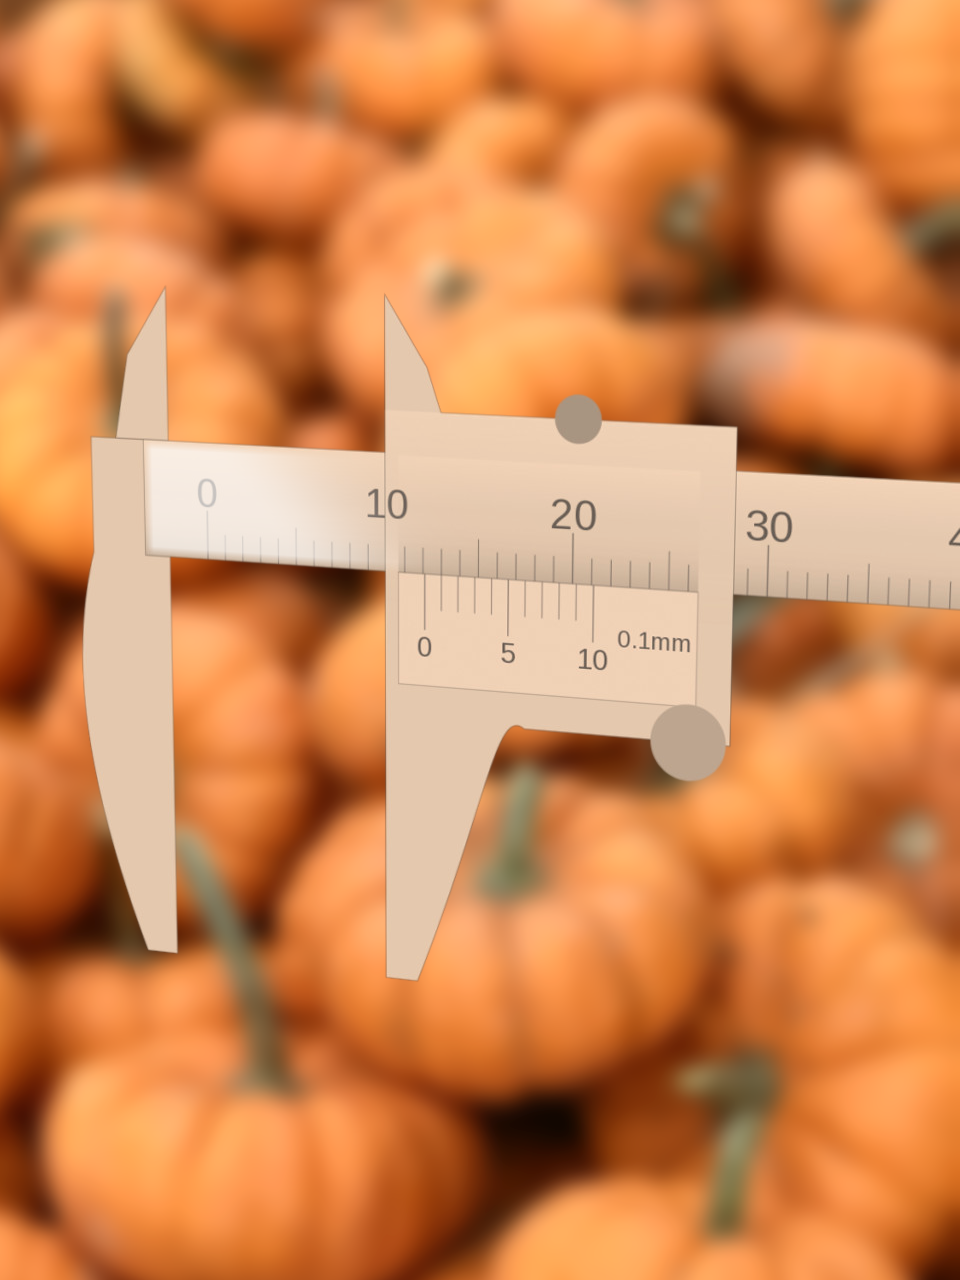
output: 12.1 (mm)
